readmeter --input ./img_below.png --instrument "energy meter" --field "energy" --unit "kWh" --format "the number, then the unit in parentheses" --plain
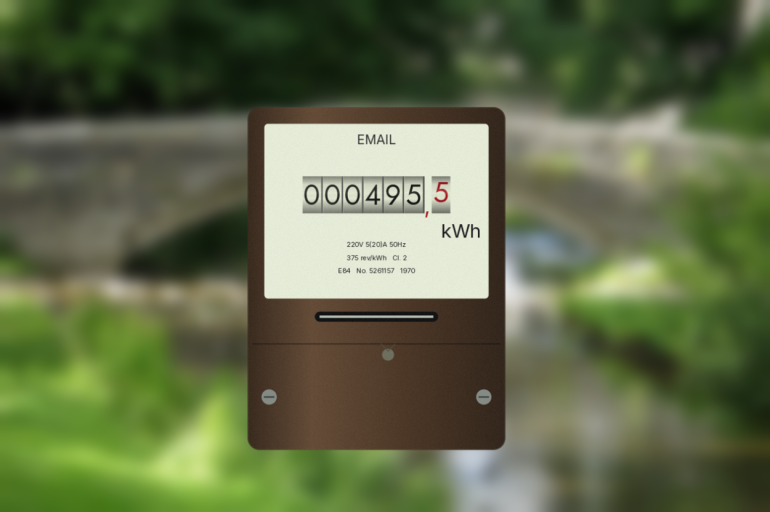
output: 495.5 (kWh)
